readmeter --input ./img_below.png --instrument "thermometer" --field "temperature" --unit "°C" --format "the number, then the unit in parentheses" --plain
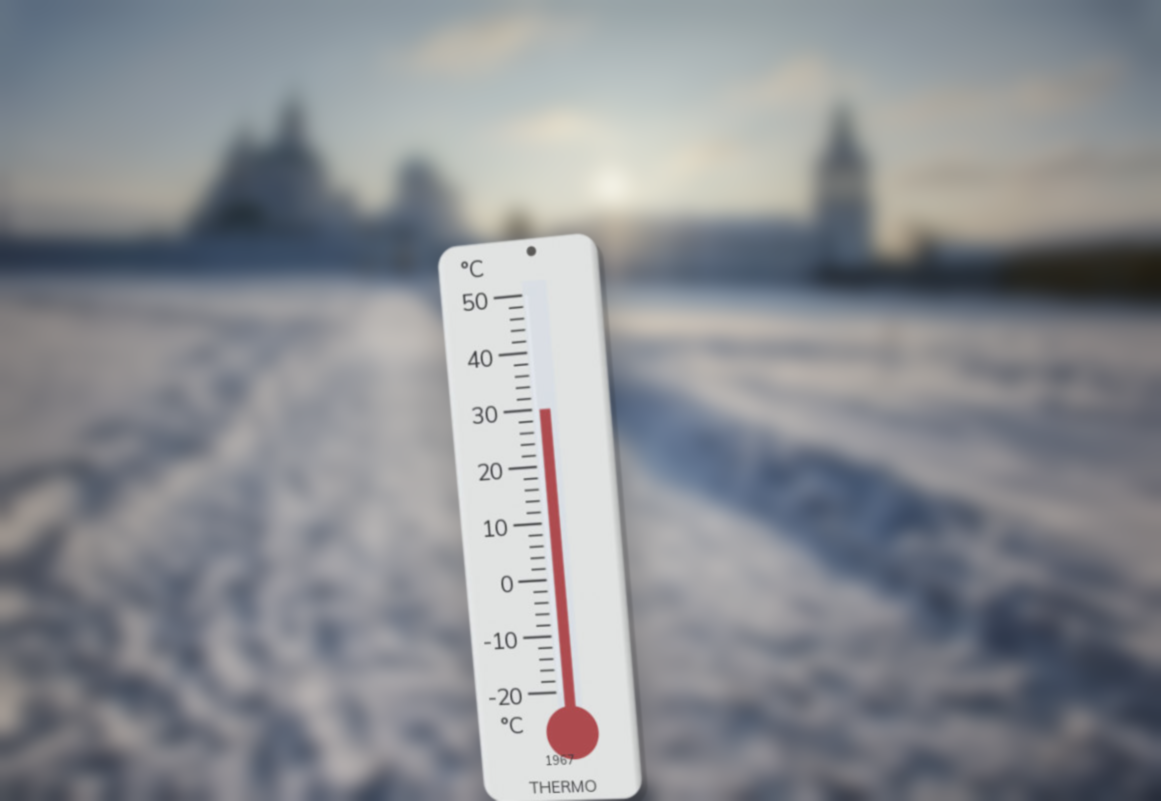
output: 30 (°C)
